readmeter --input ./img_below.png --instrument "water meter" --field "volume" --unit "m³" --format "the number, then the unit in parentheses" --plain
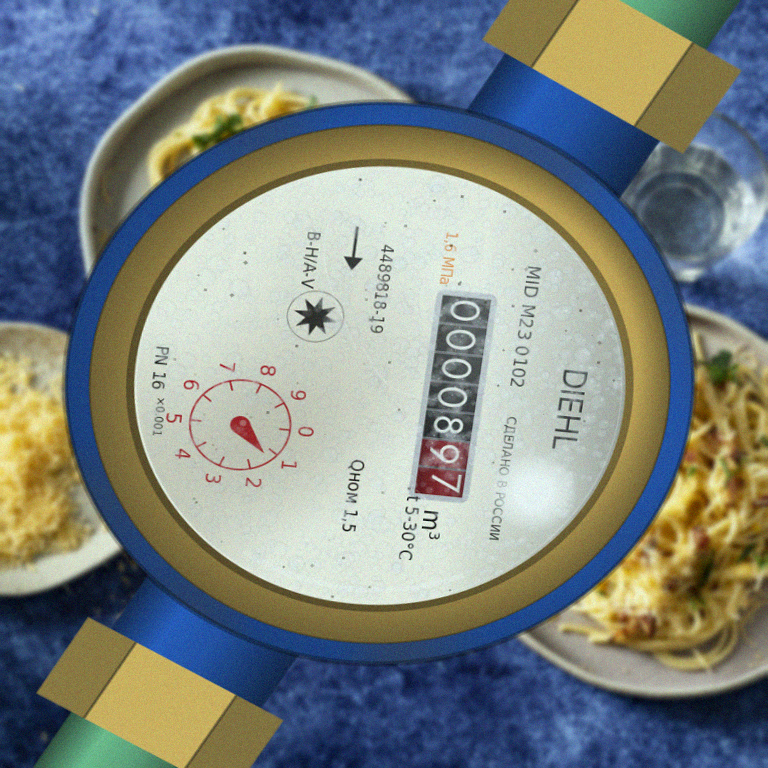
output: 8.971 (m³)
